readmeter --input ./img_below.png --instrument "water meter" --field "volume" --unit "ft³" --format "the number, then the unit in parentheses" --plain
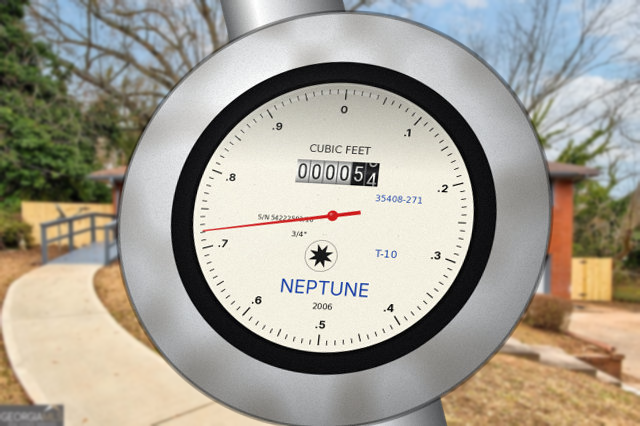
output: 53.72 (ft³)
